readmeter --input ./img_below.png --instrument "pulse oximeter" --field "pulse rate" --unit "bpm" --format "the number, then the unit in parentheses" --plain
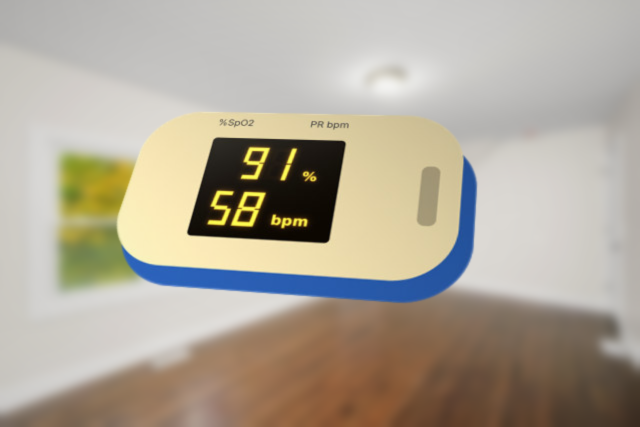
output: 58 (bpm)
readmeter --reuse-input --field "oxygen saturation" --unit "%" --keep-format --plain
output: 91 (%)
